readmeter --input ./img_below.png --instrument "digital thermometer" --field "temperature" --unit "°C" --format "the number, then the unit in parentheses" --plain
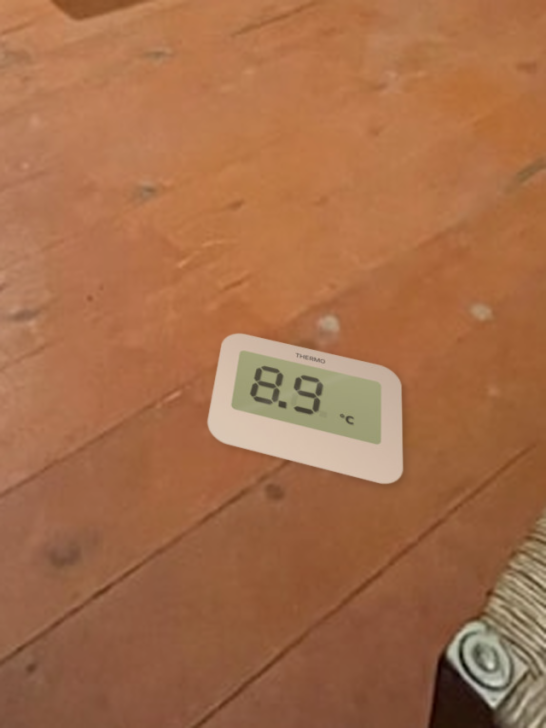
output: 8.9 (°C)
